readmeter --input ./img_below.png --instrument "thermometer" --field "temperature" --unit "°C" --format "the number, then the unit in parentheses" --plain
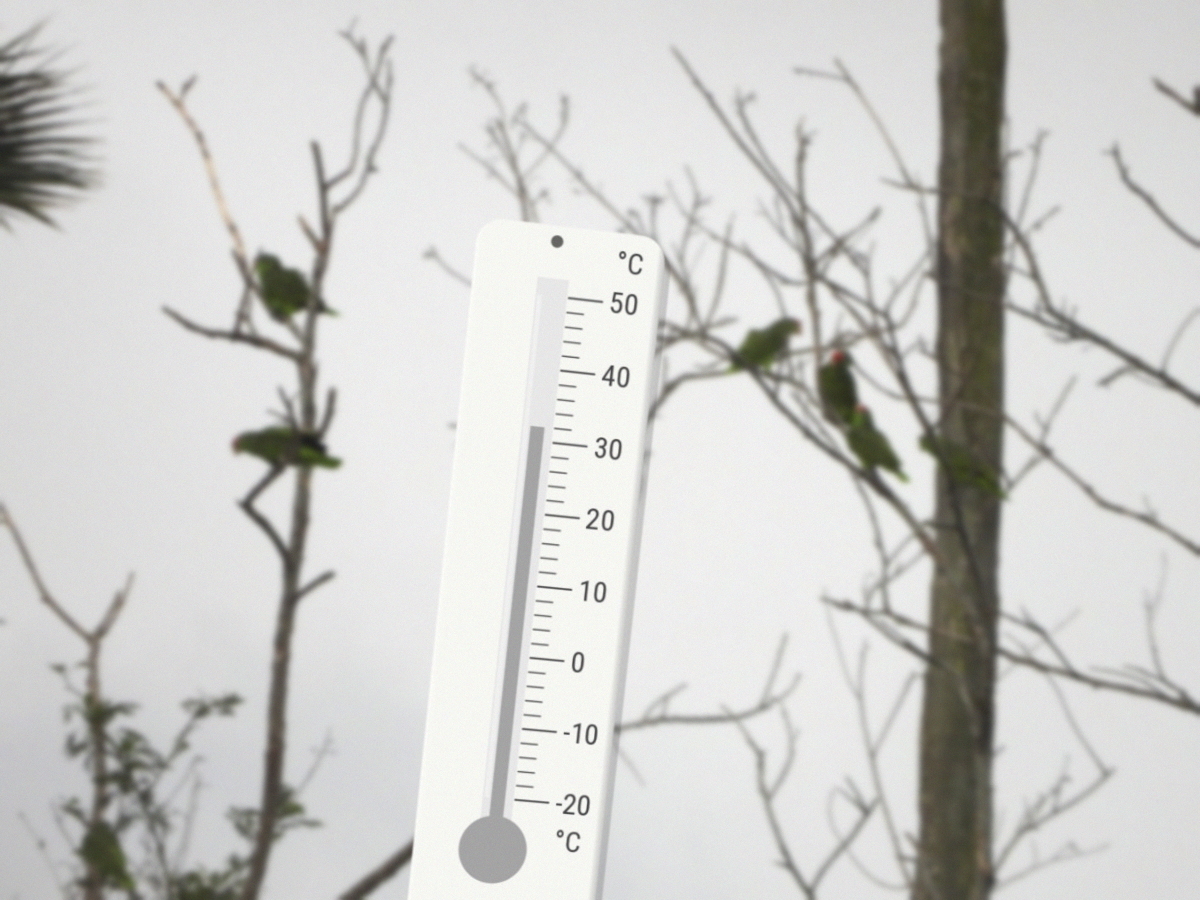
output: 32 (°C)
